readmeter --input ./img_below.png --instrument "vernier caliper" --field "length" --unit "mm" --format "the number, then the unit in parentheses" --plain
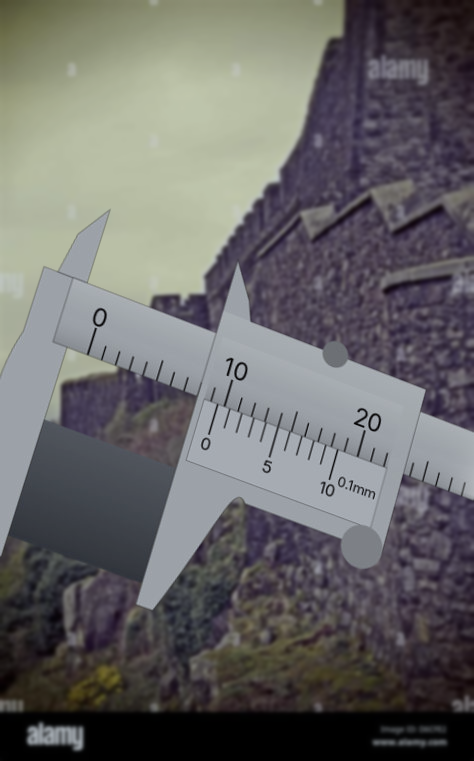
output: 9.5 (mm)
